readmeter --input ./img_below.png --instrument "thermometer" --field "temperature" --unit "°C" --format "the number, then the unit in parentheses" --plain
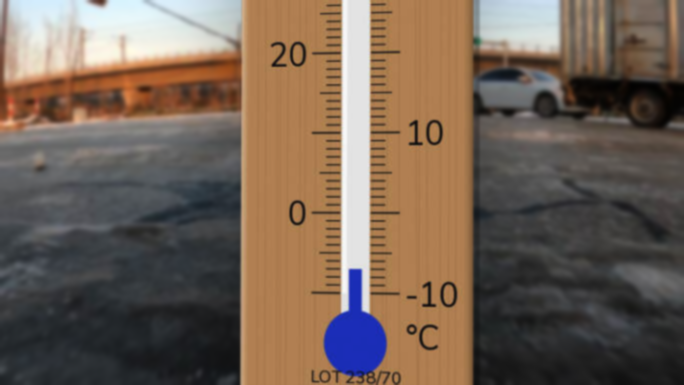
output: -7 (°C)
